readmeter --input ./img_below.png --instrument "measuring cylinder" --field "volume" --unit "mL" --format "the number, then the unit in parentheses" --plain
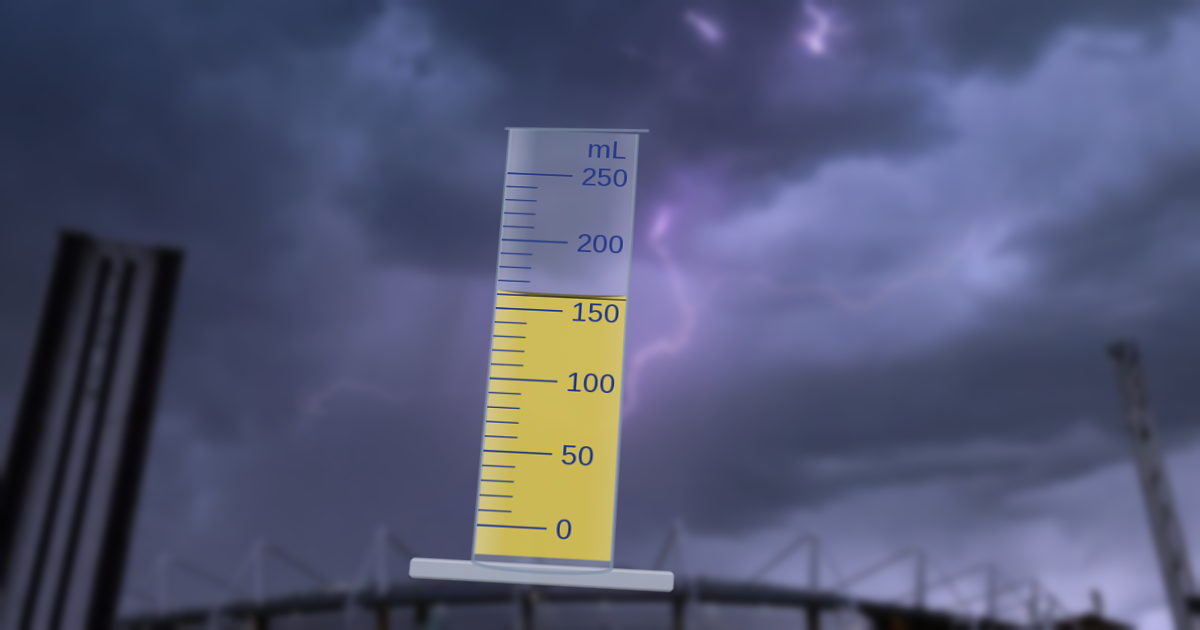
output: 160 (mL)
